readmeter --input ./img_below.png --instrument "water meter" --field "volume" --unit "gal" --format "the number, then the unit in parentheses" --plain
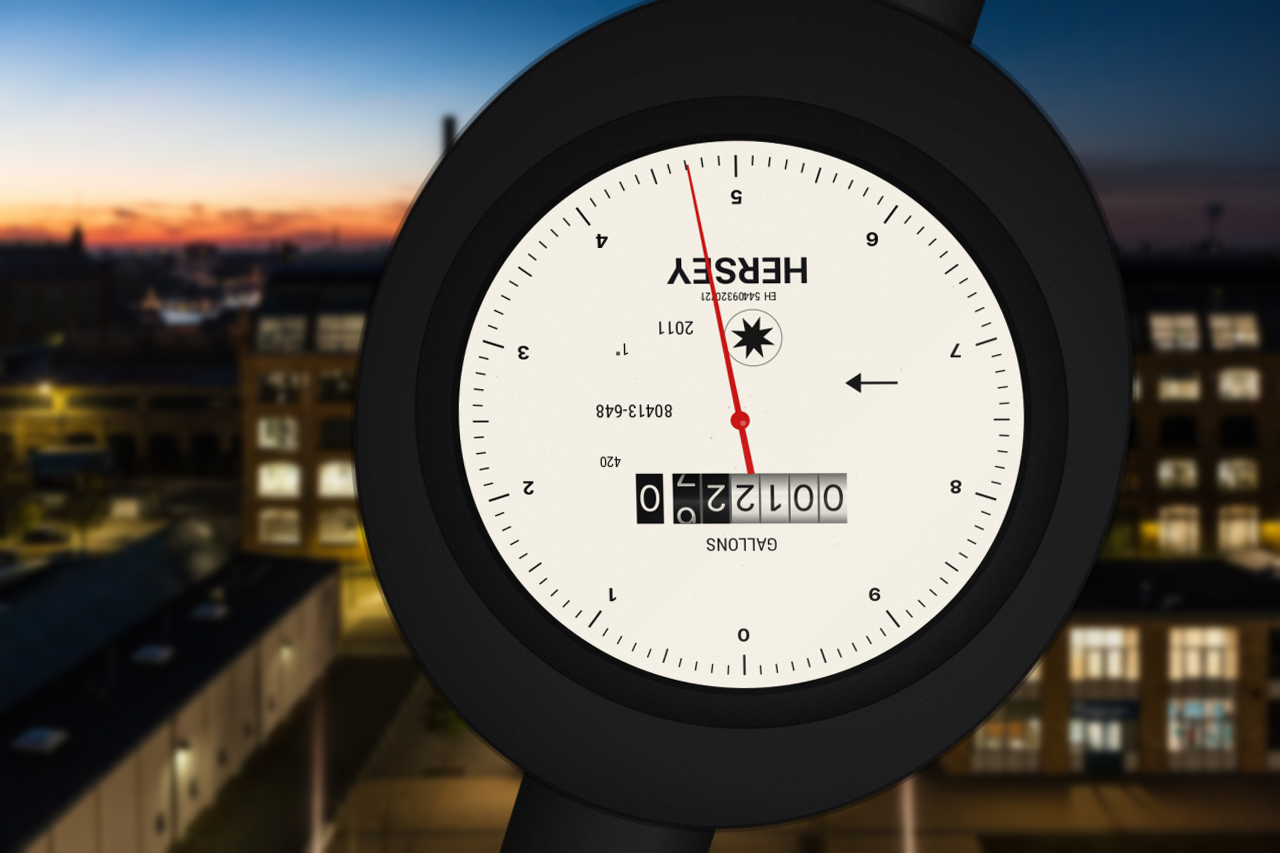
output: 12264.7 (gal)
